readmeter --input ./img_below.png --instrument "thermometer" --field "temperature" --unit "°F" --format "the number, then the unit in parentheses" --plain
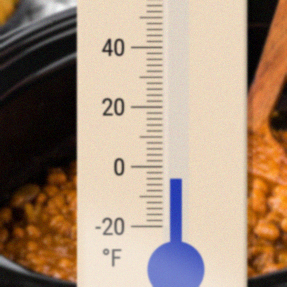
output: -4 (°F)
